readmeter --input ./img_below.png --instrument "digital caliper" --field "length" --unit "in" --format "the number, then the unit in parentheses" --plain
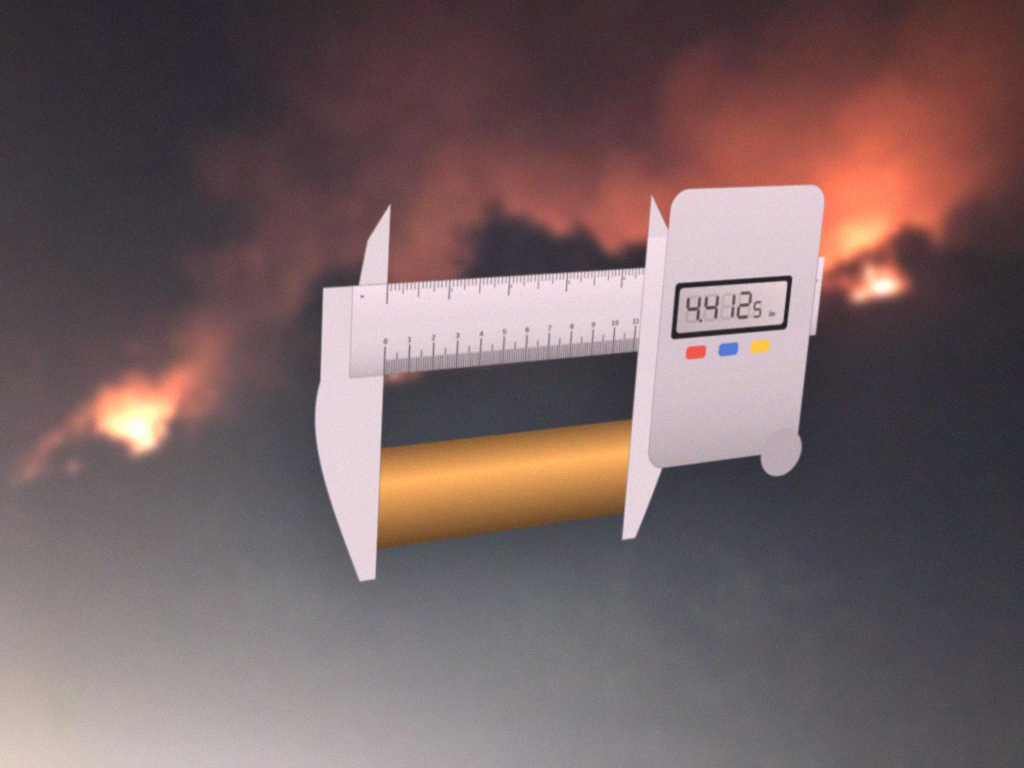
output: 4.4125 (in)
